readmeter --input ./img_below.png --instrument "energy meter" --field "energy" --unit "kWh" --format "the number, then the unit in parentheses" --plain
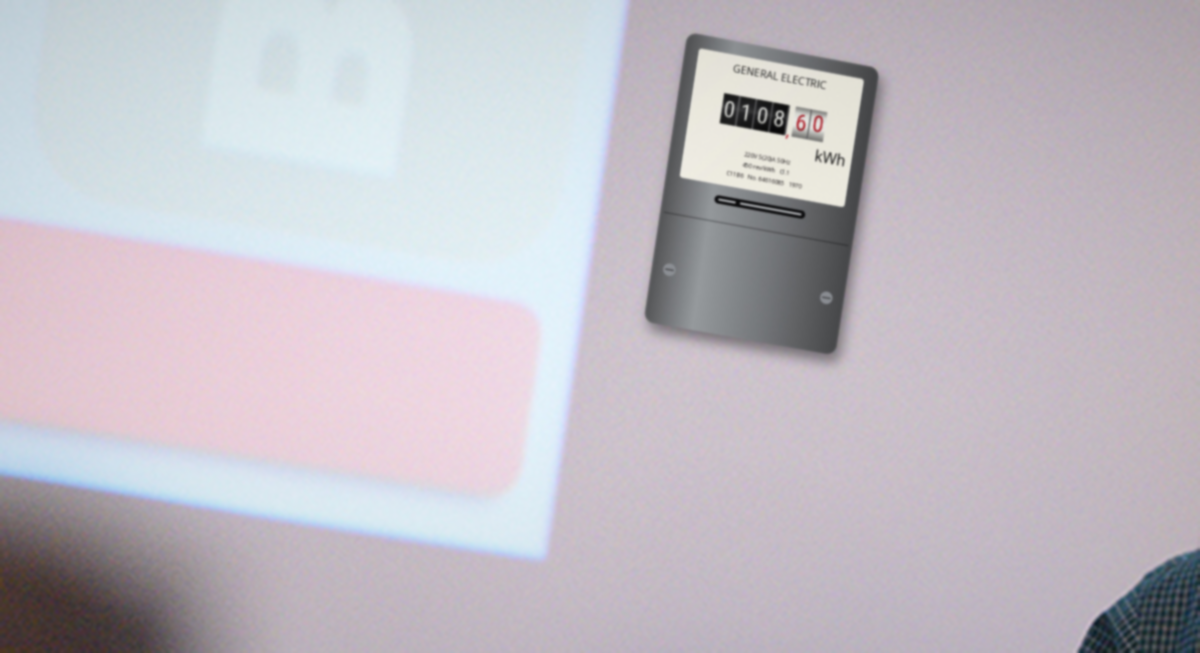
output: 108.60 (kWh)
